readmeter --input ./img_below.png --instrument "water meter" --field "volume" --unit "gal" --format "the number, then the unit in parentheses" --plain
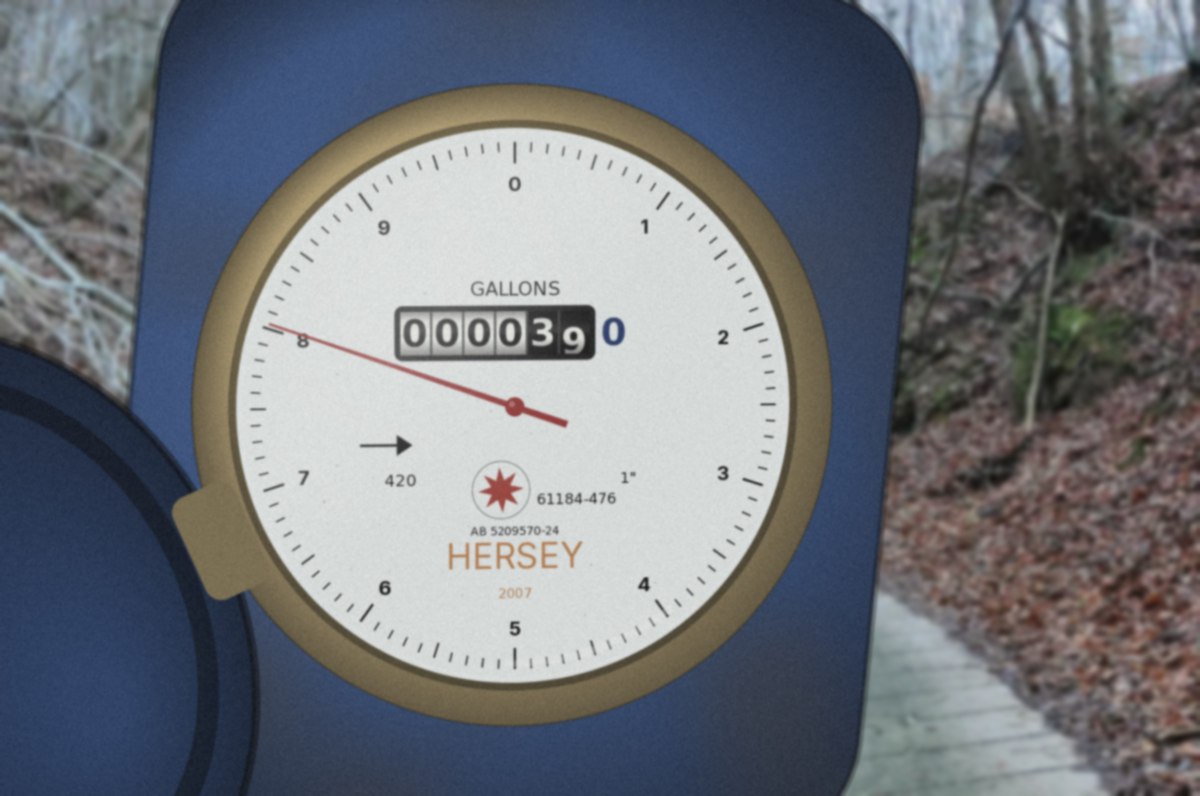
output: 388.0 (gal)
